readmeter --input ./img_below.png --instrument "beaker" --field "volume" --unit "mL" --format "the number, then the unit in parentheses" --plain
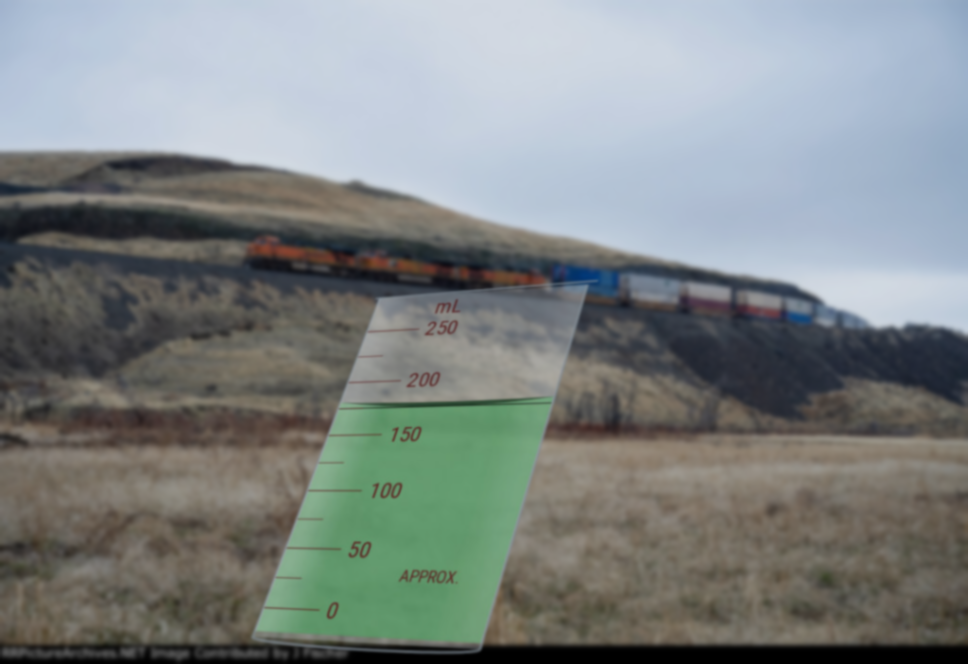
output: 175 (mL)
